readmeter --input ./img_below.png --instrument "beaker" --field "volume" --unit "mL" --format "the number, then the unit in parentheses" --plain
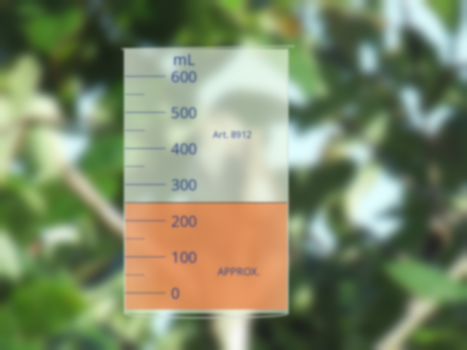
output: 250 (mL)
